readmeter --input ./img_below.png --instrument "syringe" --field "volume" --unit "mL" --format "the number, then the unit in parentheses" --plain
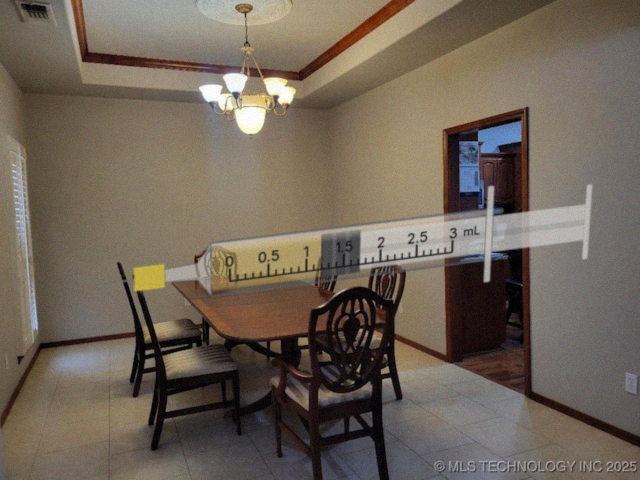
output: 1.2 (mL)
